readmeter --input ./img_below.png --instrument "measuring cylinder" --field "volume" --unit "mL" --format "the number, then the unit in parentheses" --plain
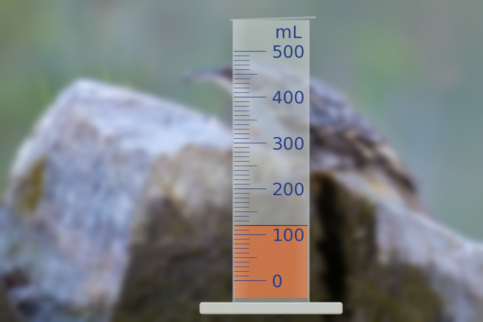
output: 120 (mL)
